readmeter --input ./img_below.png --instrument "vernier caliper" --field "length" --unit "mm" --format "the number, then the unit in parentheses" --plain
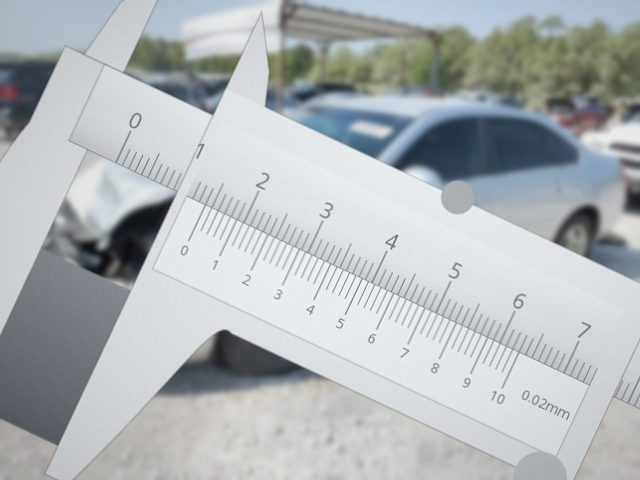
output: 14.0 (mm)
